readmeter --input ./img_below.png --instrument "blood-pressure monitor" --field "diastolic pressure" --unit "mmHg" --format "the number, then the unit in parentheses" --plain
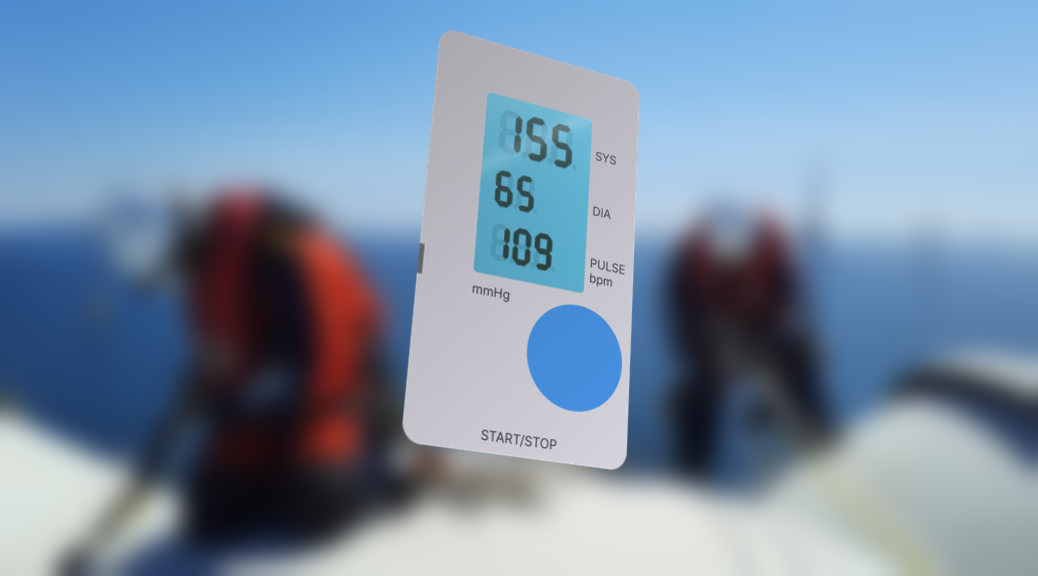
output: 65 (mmHg)
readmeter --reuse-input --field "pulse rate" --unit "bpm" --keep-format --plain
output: 109 (bpm)
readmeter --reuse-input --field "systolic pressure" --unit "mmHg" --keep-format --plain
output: 155 (mmHg)
